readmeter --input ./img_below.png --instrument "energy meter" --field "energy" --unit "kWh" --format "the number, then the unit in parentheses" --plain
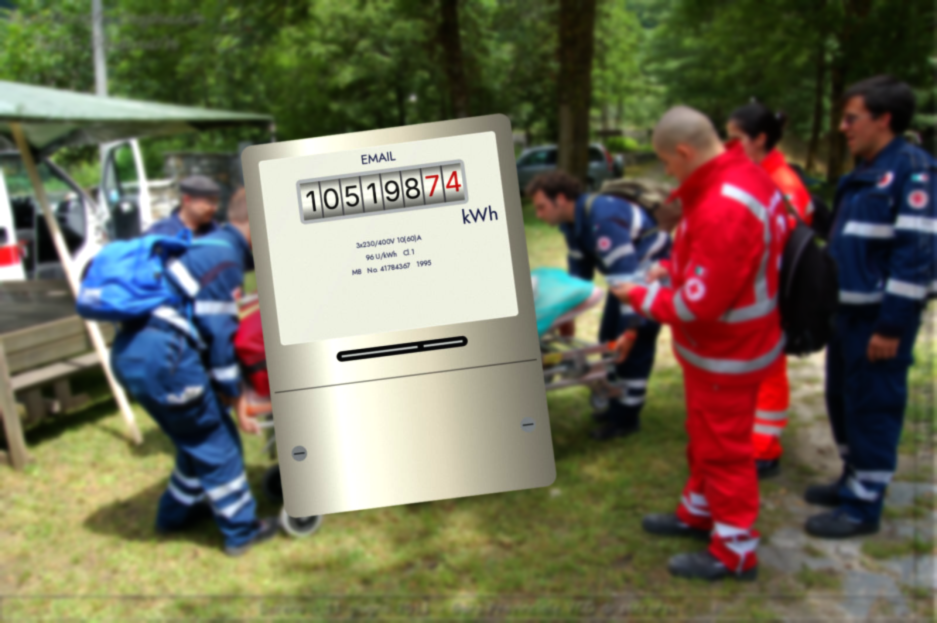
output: 105198.74 (kWh)
